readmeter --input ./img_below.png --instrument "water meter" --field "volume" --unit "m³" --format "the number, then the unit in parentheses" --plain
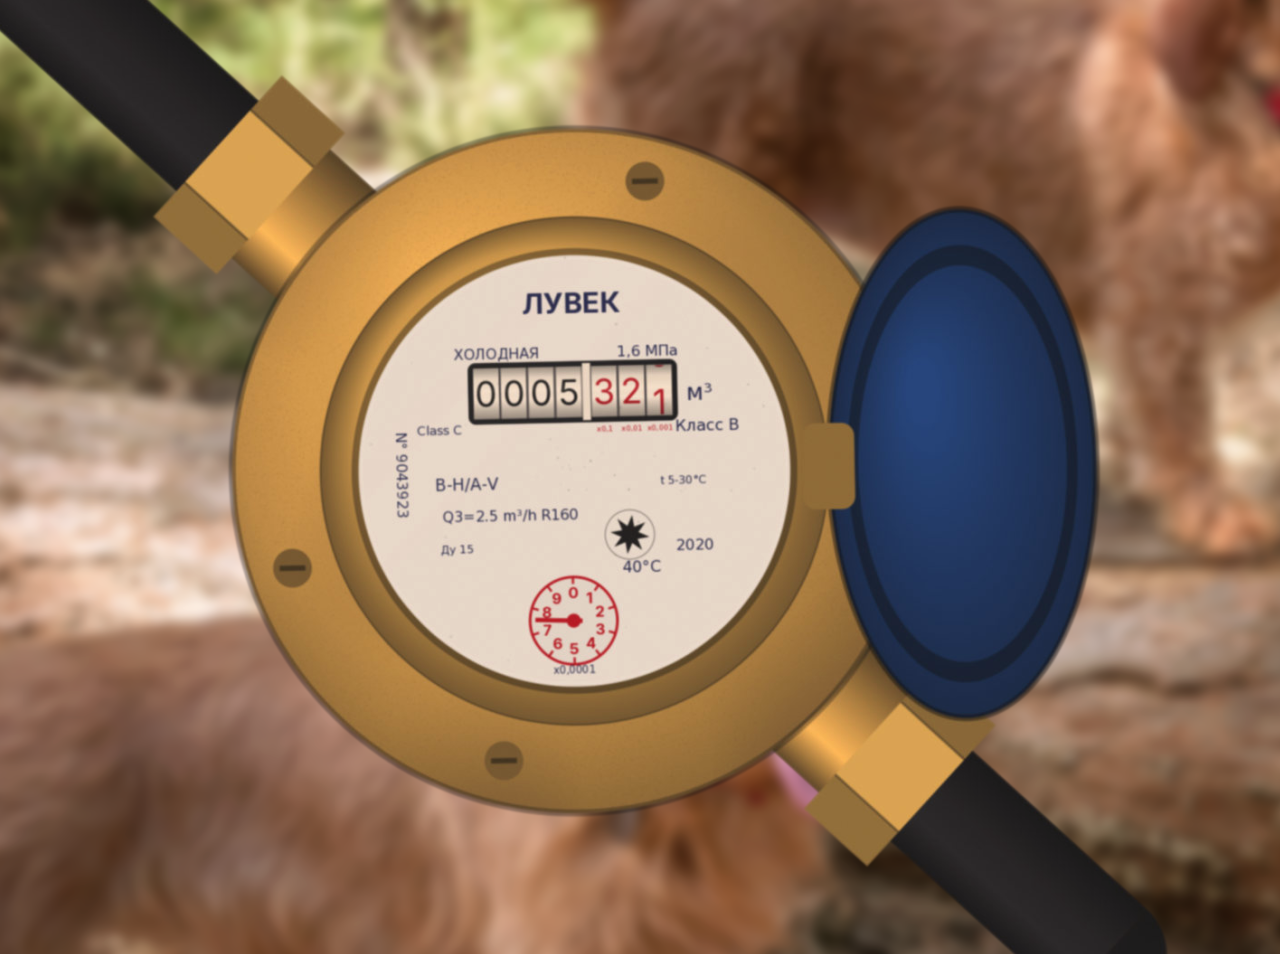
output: 5.3207 (m³)
